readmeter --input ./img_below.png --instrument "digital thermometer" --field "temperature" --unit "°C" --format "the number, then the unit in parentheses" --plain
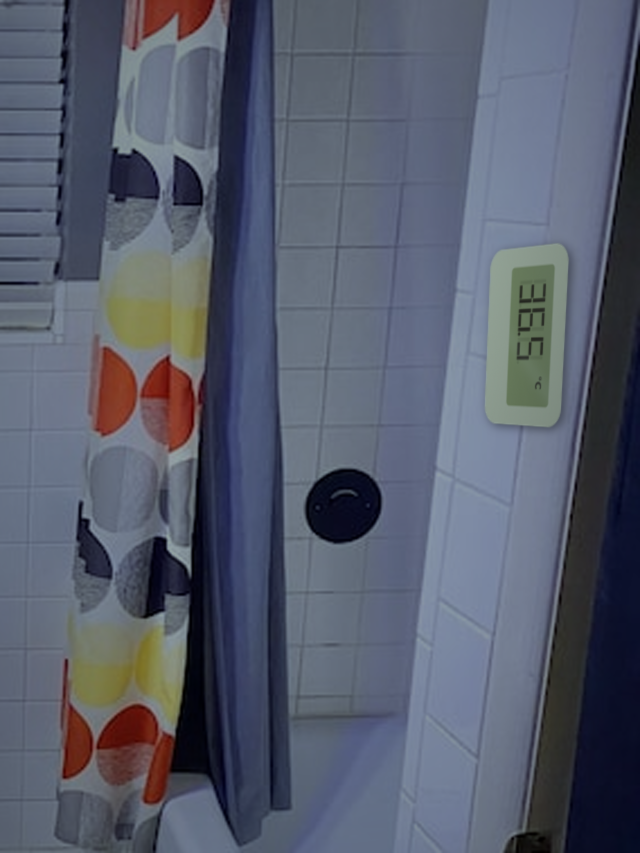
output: 36.5 (°C)
